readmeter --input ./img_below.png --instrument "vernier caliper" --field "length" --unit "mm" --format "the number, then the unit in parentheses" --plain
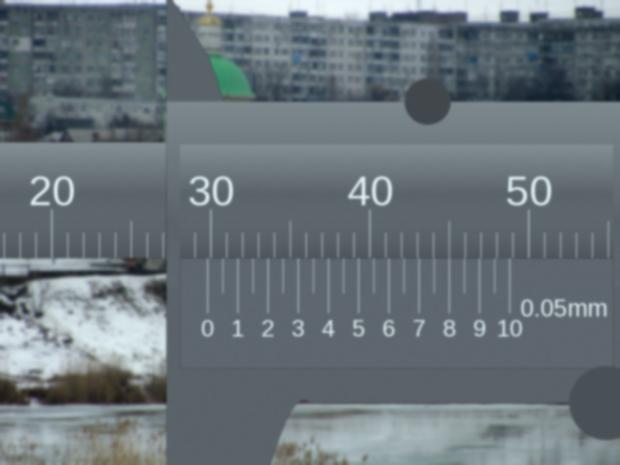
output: 29.8 (mm)
